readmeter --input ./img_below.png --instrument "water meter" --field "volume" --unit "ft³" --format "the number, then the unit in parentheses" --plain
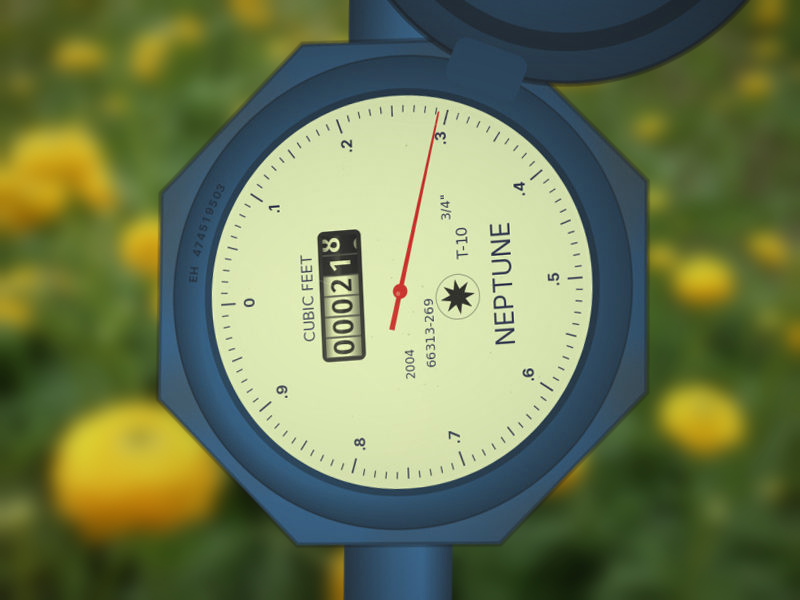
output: 218.29 (ft³)
